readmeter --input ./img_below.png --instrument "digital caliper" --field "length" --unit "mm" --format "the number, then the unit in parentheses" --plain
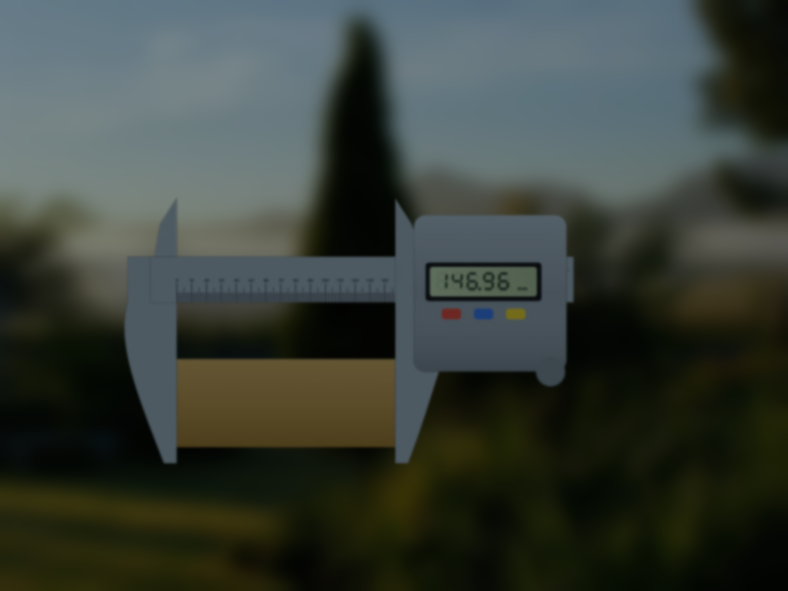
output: 146.96 (mm)
